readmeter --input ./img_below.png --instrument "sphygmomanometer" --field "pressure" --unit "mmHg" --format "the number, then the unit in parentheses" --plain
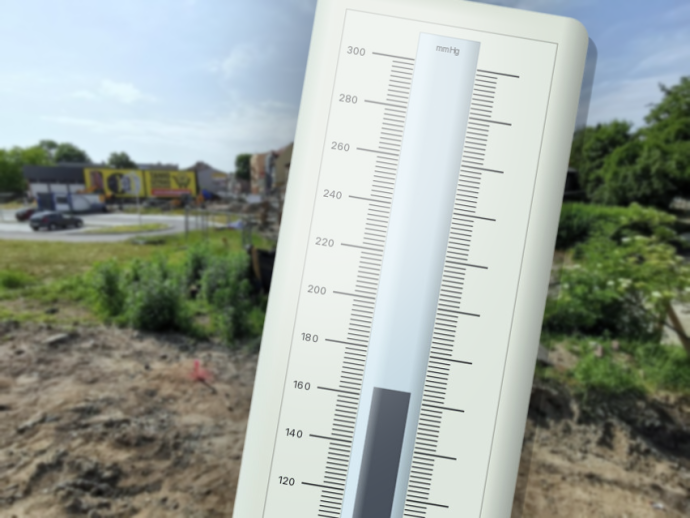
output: 164 (mmHg)
